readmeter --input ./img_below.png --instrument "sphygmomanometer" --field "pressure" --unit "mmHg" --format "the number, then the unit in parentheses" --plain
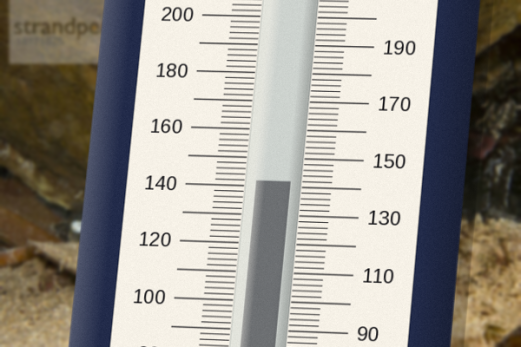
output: 142 (mmHg)
